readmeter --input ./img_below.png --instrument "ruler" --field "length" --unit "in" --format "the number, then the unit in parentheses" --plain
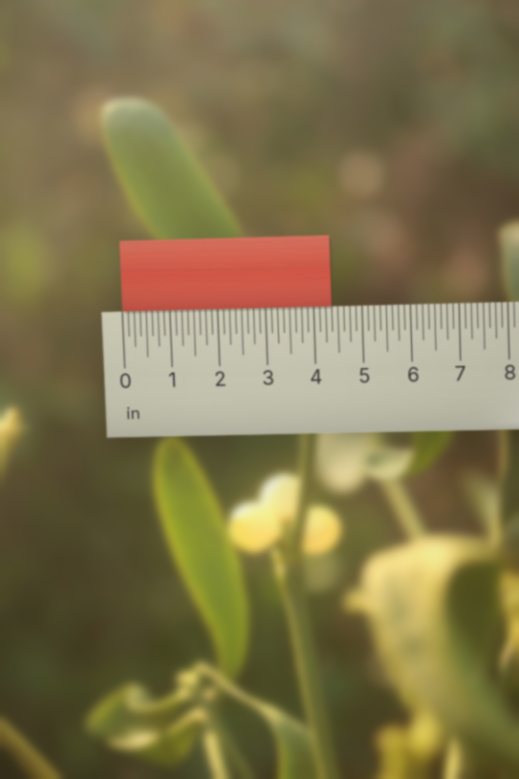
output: 4.375 (in)
